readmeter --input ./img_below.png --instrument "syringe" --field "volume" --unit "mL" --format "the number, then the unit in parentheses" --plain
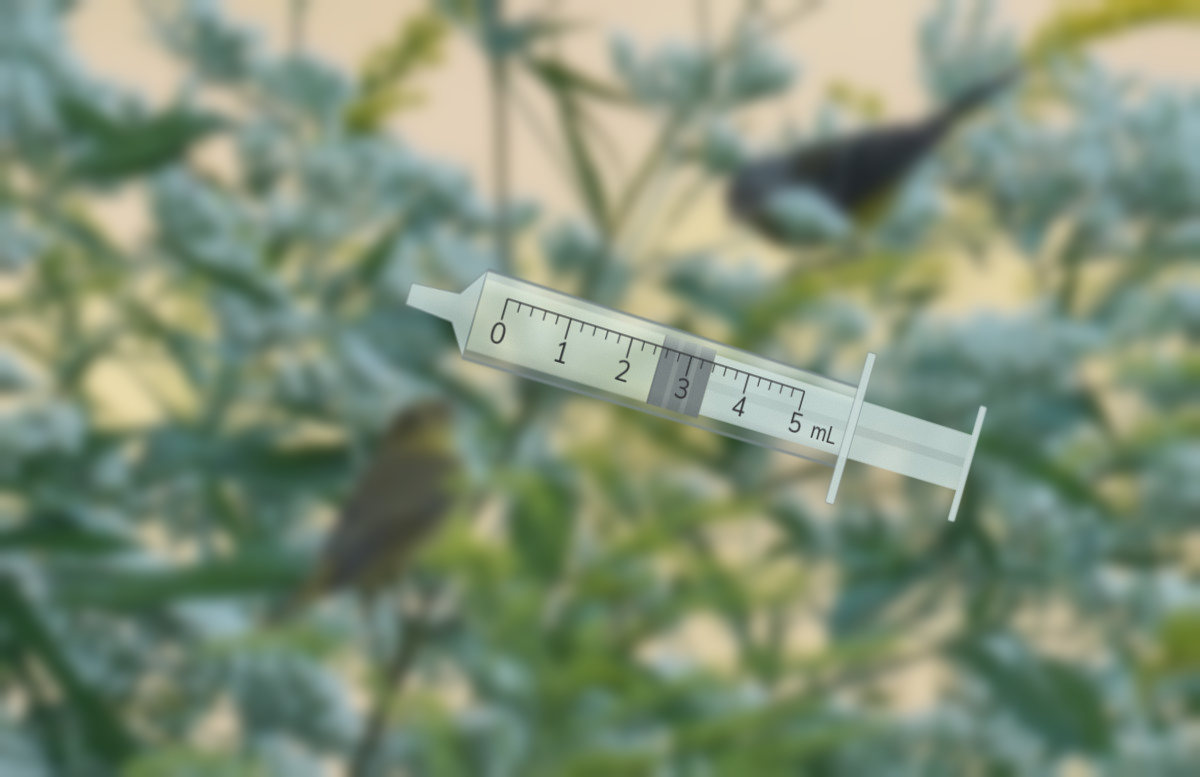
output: 2.5 (mL)
